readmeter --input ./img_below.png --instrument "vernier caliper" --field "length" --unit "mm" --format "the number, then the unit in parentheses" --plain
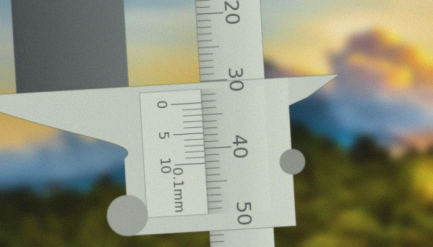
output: 33.2 (mm)
